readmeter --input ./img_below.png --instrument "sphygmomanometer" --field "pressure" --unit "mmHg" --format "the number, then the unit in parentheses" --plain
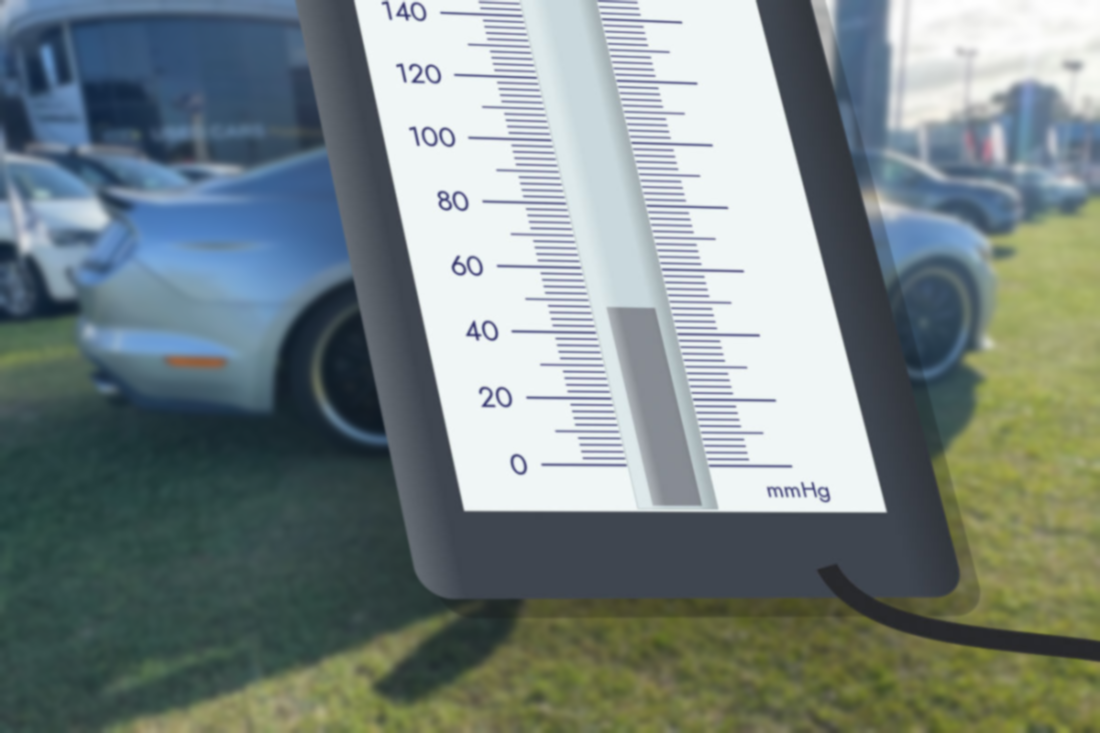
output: 48 (mmHg)
